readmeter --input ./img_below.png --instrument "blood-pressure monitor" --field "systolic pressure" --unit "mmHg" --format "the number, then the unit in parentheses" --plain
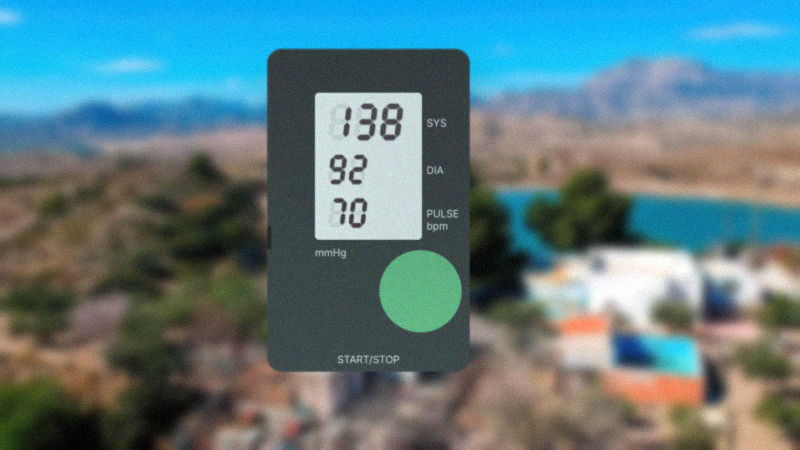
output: 138 (mmHg)
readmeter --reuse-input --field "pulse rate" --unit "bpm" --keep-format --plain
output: 70 (bpm)
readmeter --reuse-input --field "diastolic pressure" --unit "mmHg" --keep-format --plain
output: 92 (mmHg)
